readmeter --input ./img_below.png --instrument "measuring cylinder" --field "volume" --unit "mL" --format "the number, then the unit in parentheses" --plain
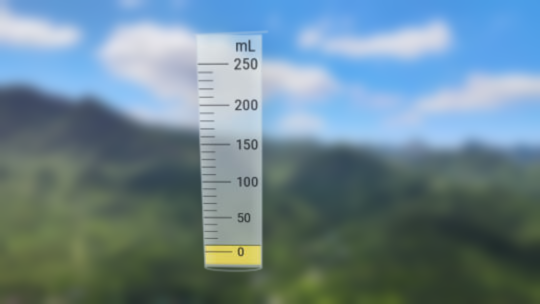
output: 10 (mL)
